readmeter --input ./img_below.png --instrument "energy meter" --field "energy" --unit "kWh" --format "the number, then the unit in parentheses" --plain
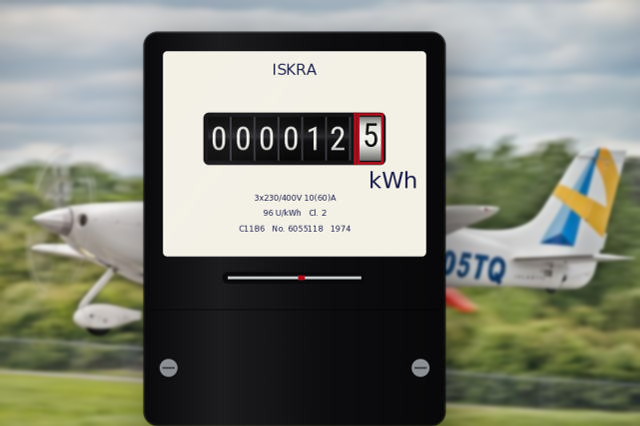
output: 12.5 (kWh)
